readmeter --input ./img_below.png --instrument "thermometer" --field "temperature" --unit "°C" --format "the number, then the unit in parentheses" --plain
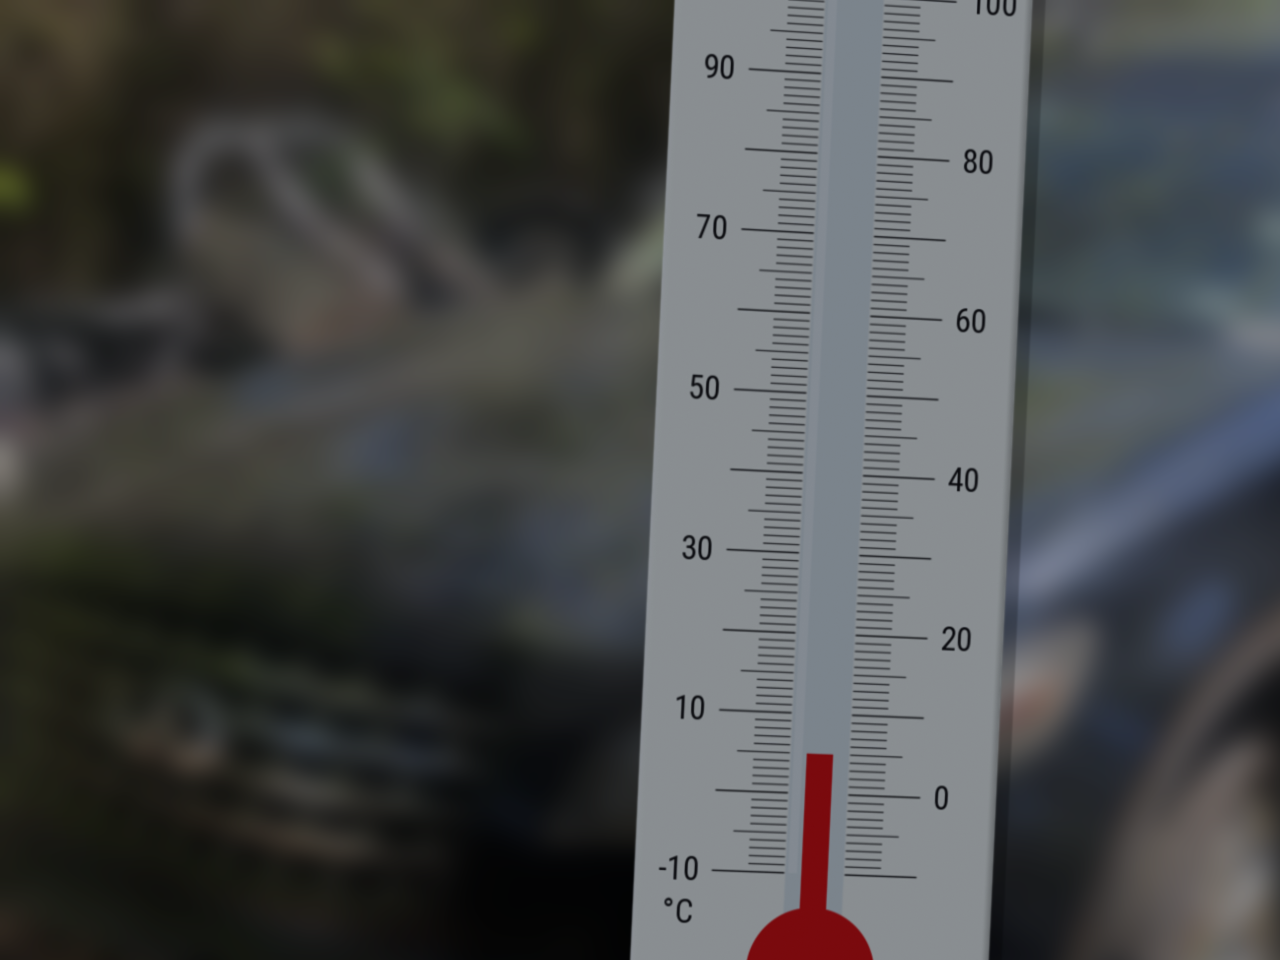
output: 5 (°C)
